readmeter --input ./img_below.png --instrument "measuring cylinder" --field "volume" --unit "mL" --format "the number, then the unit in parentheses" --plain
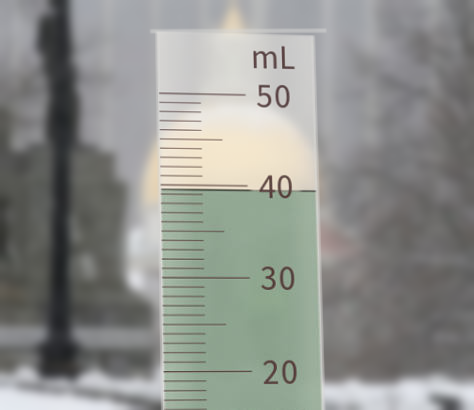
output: 39.5 (mL)
